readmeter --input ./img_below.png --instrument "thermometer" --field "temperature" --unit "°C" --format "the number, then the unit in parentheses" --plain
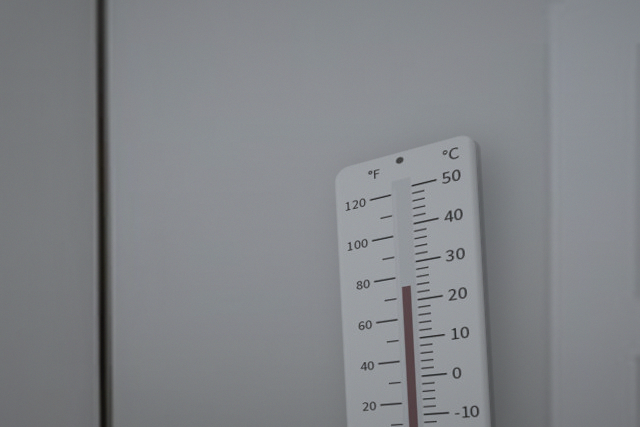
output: 24 (°C)
